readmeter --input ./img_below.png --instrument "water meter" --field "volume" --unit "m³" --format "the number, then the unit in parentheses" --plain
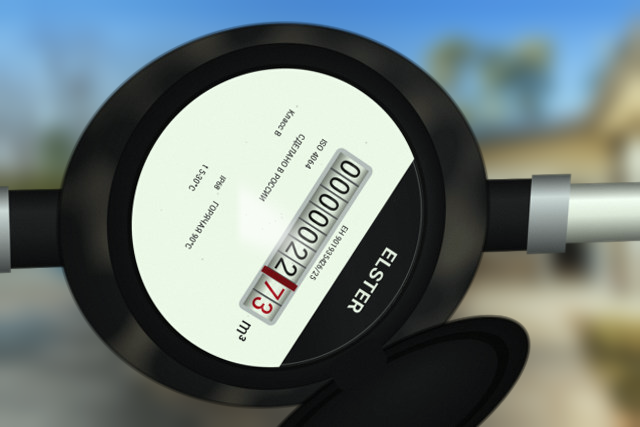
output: 22.73 (m³)
